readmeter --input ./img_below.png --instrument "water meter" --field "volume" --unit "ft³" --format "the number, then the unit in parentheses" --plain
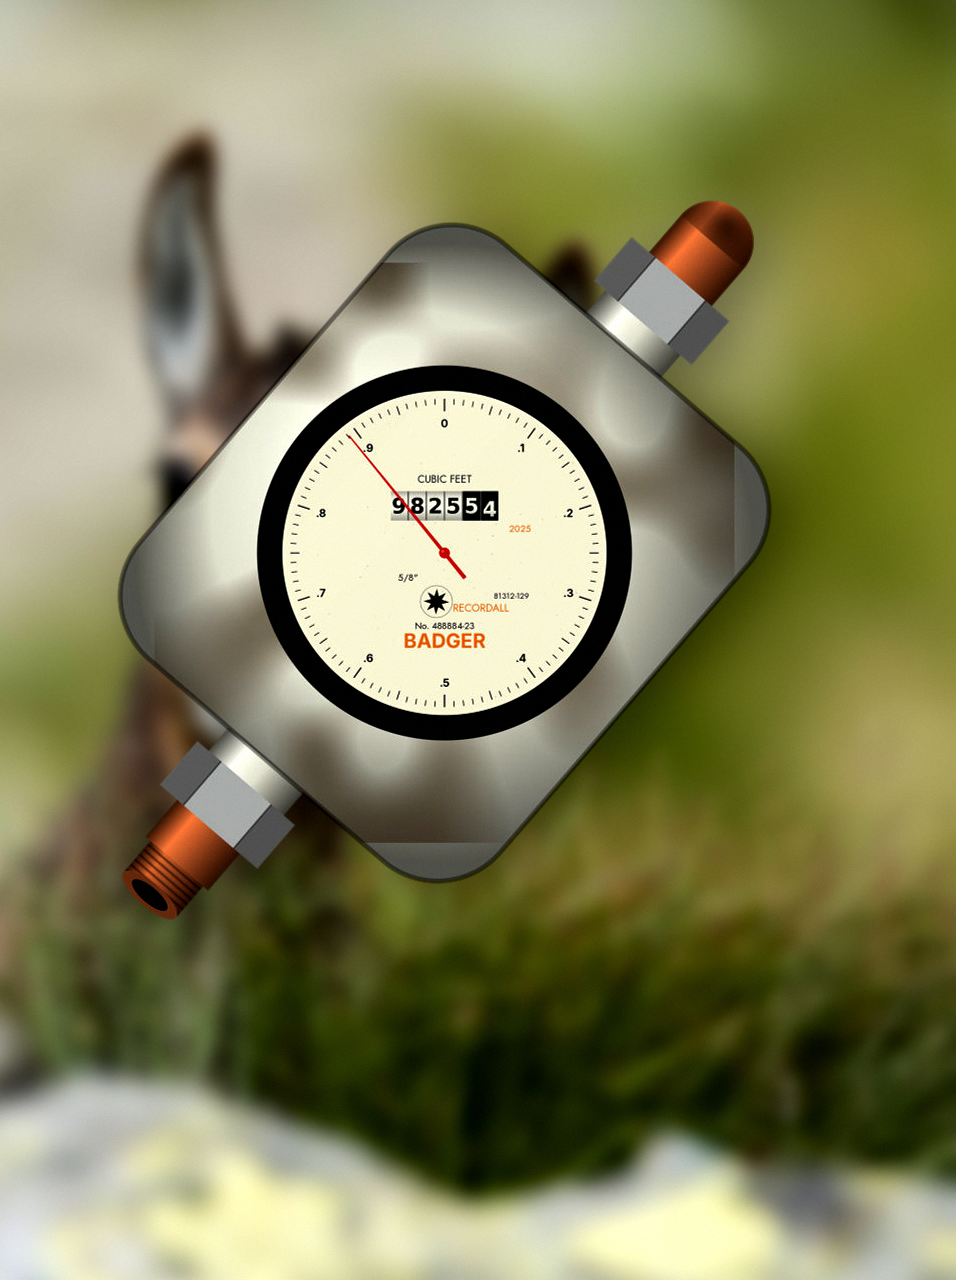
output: 982553.89 (ft³)
